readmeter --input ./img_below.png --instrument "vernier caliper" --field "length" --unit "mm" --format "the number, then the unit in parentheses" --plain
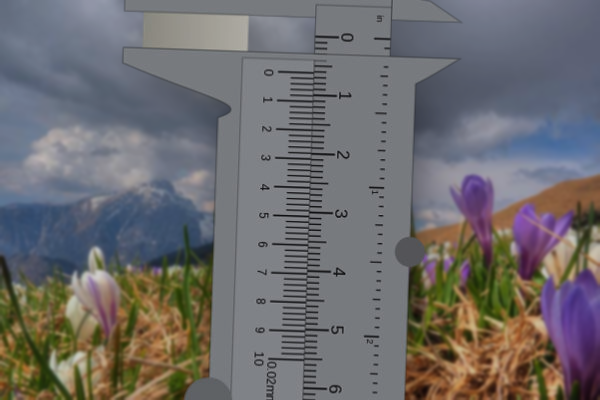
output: 6.2 (mm)
